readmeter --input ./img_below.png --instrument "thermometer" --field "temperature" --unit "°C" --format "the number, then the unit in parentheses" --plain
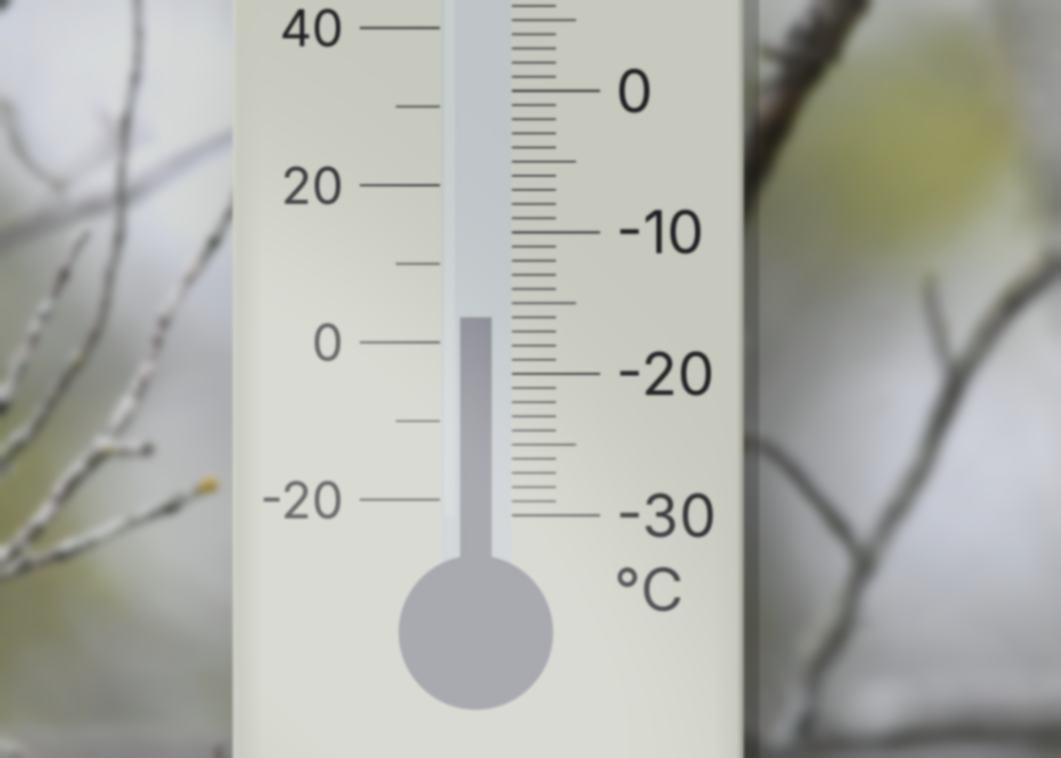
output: -16 (°C)
